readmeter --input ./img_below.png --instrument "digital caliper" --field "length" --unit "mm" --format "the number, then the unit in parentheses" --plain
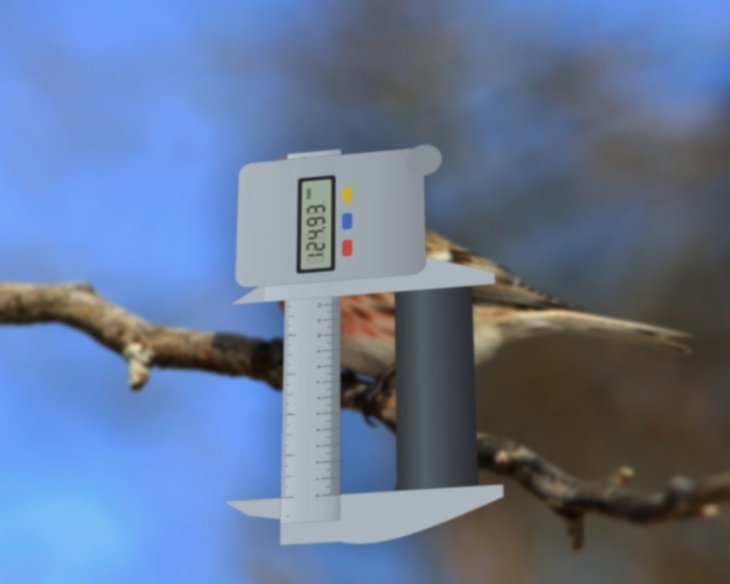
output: 124.93 (mm)
